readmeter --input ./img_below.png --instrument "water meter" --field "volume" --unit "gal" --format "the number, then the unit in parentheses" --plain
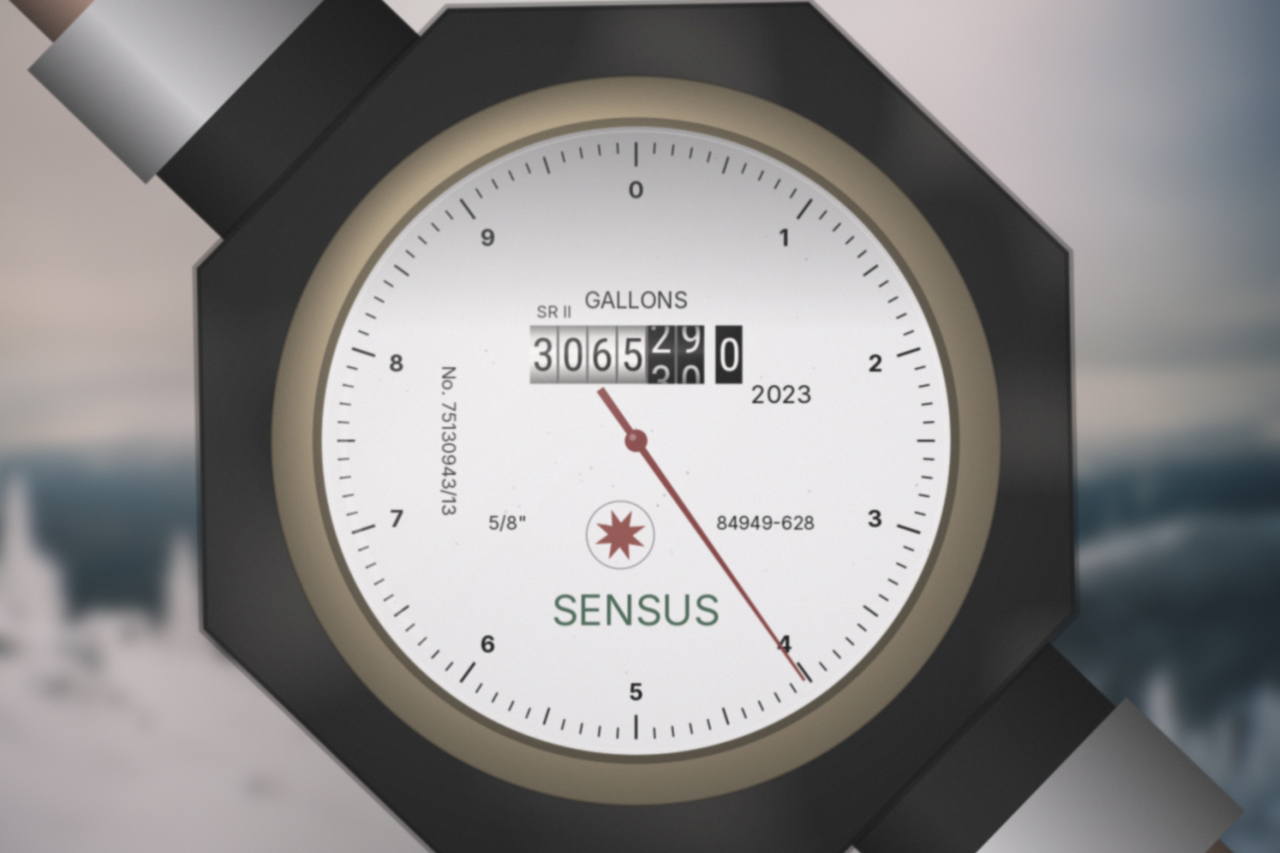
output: 3065294.0 (gal)
